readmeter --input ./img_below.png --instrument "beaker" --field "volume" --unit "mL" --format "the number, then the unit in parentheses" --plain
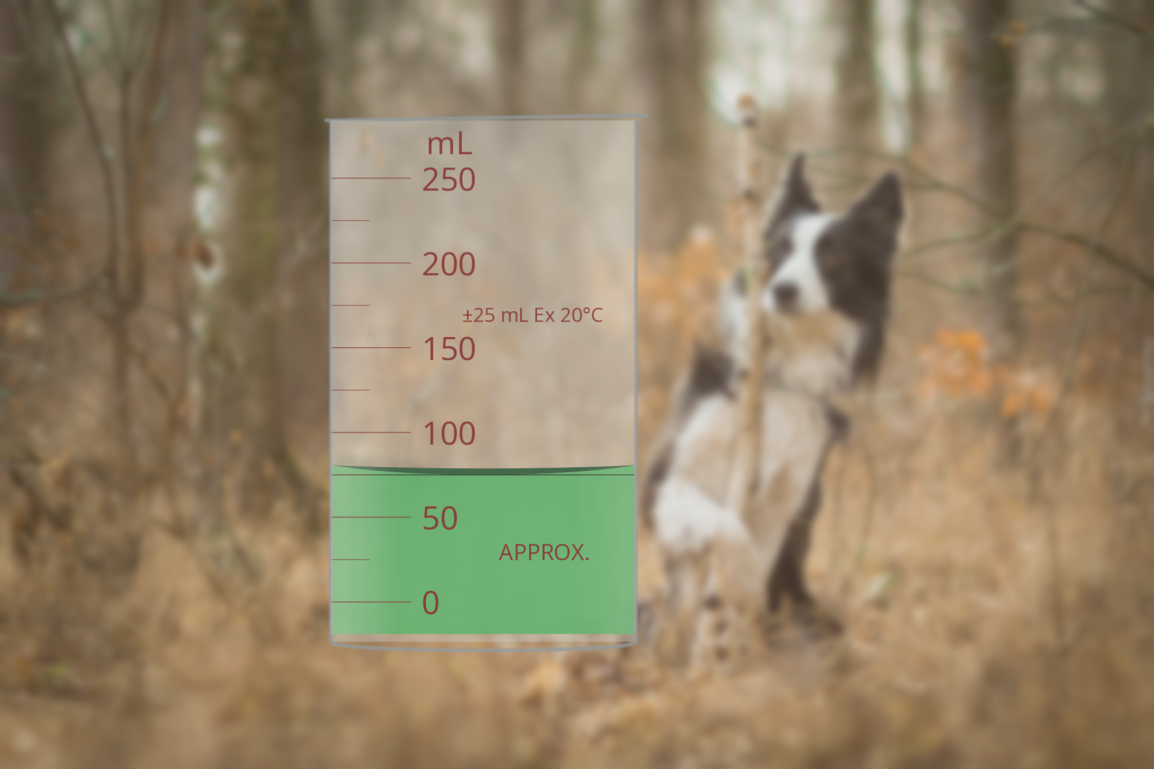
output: 75 (mL)
